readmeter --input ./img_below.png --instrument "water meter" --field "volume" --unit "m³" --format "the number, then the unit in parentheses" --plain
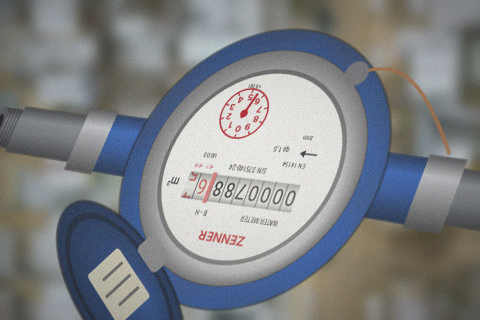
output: 788.645 (m³)
